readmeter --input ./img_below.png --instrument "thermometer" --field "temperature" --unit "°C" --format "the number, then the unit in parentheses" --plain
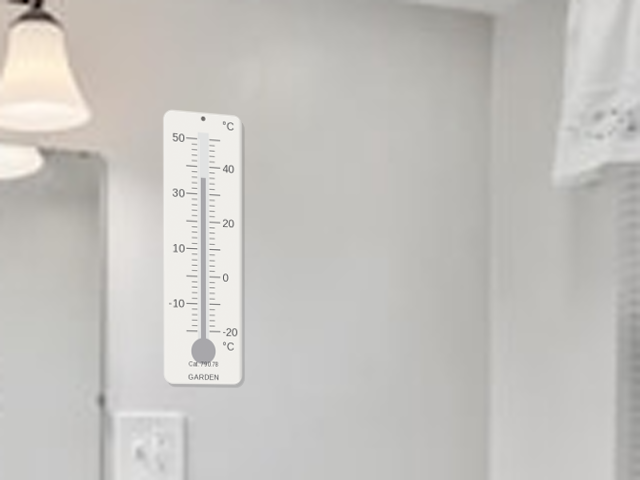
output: 36 (°C)
